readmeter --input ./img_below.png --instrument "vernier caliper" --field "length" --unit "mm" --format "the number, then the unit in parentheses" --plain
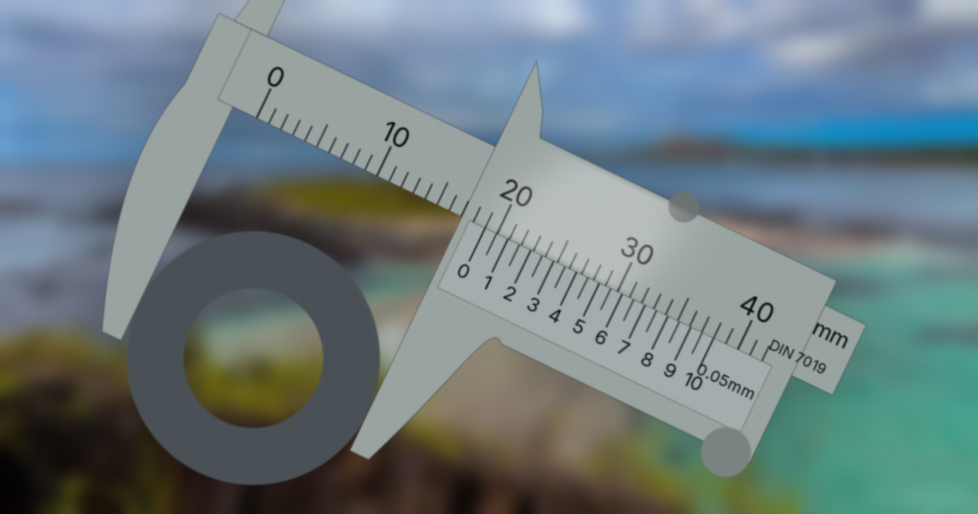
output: 19.0 (mm)
